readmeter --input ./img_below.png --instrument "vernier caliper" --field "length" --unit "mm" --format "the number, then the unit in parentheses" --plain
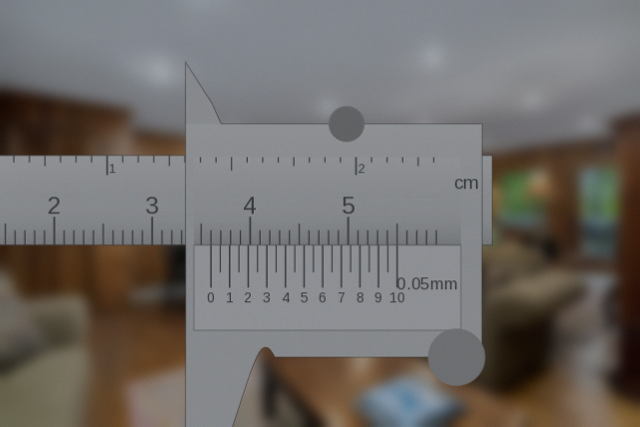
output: 36.0 (mm)
